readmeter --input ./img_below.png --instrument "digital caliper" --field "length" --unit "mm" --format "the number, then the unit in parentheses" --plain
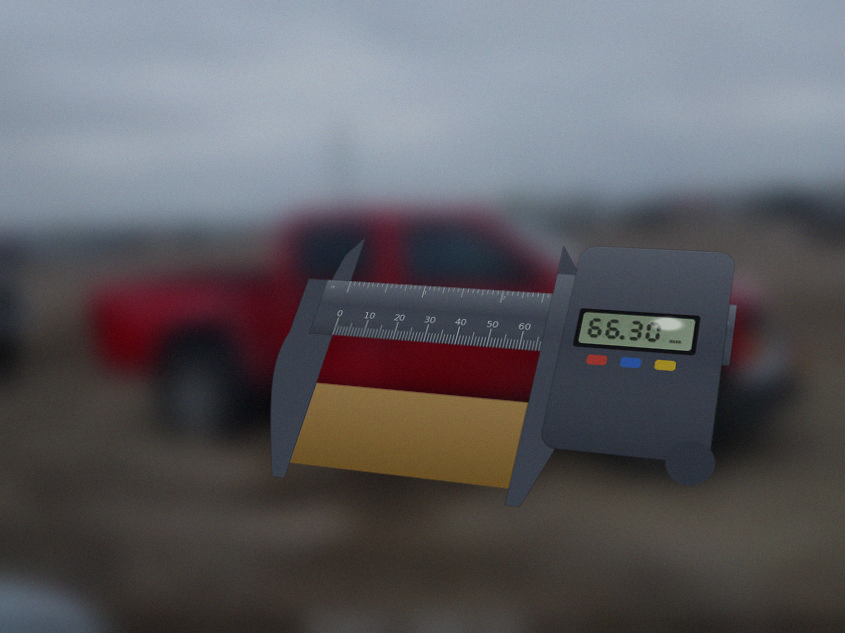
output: 66.30 (mm)
